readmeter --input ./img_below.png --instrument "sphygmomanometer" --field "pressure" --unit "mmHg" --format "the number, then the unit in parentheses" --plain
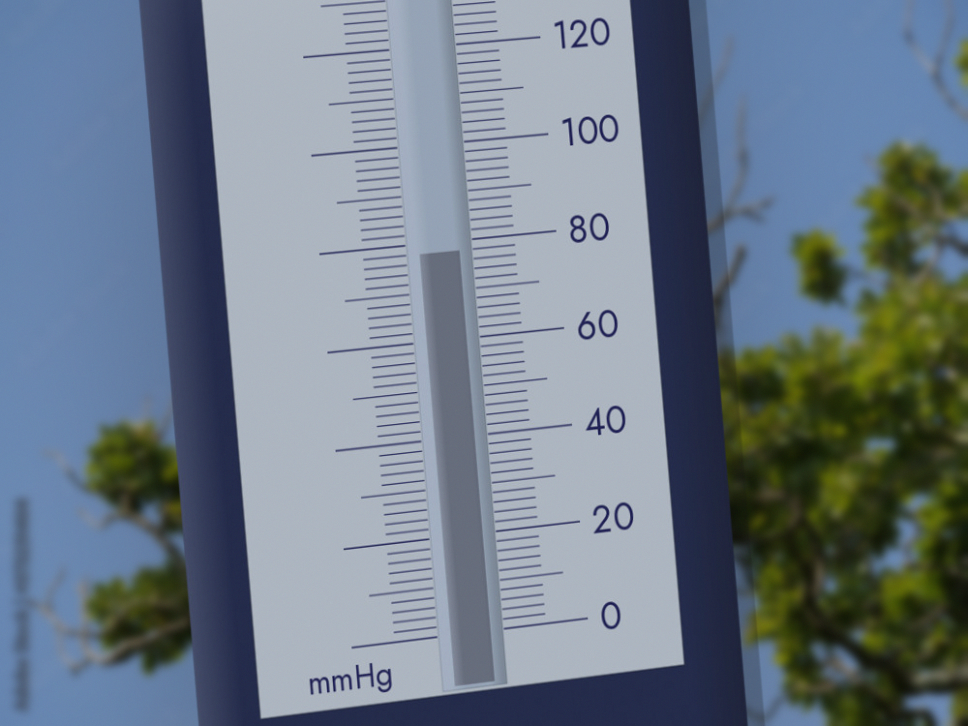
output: 78 (mmHg)
